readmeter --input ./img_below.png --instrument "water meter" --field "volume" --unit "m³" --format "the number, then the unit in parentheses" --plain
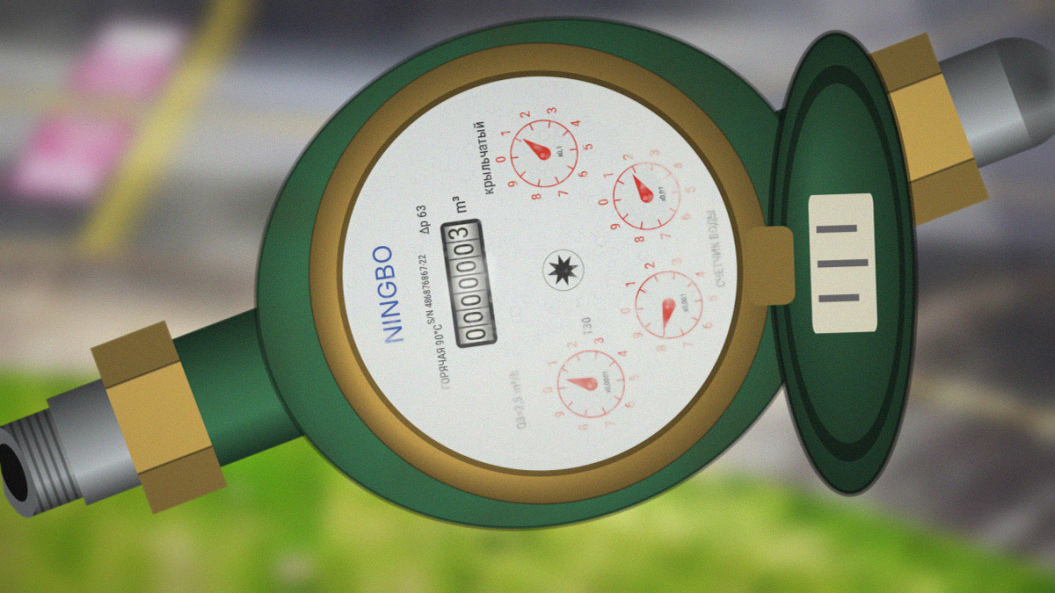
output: 3.1180 (m³)
